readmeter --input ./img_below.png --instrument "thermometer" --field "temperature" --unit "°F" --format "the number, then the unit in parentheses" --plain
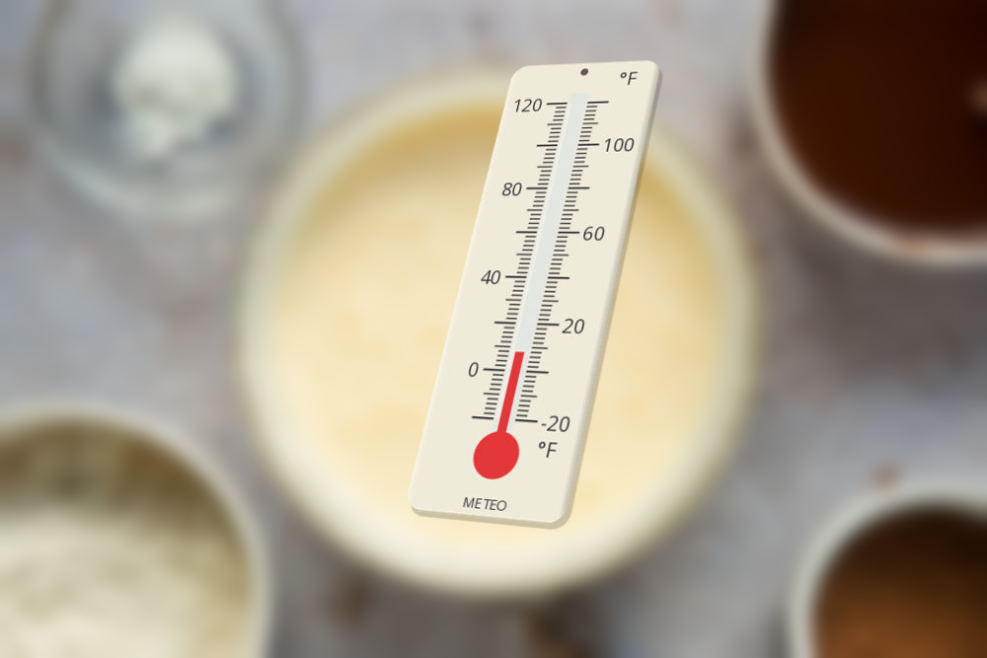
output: 8 (°F)
